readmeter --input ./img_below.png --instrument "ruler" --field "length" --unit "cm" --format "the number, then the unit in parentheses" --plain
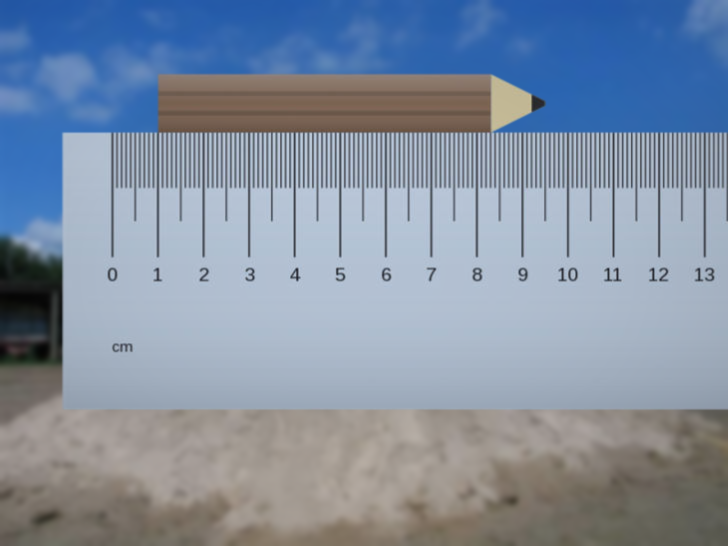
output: 8.5 (cm)
